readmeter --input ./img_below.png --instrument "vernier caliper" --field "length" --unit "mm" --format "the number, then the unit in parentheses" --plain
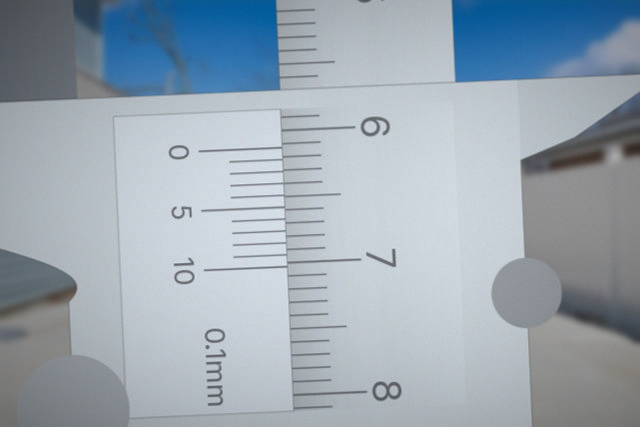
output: 61.3 (mm)
